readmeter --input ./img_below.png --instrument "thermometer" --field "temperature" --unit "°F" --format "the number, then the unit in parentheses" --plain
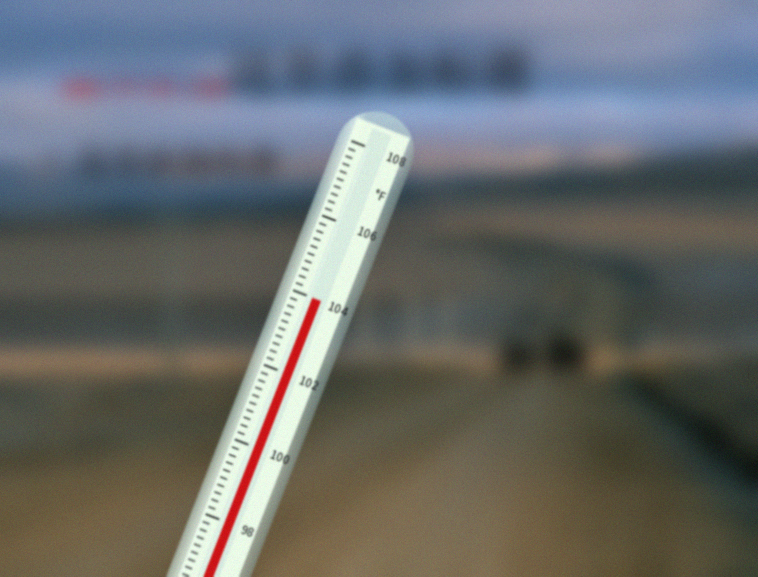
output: 104 (°F)
